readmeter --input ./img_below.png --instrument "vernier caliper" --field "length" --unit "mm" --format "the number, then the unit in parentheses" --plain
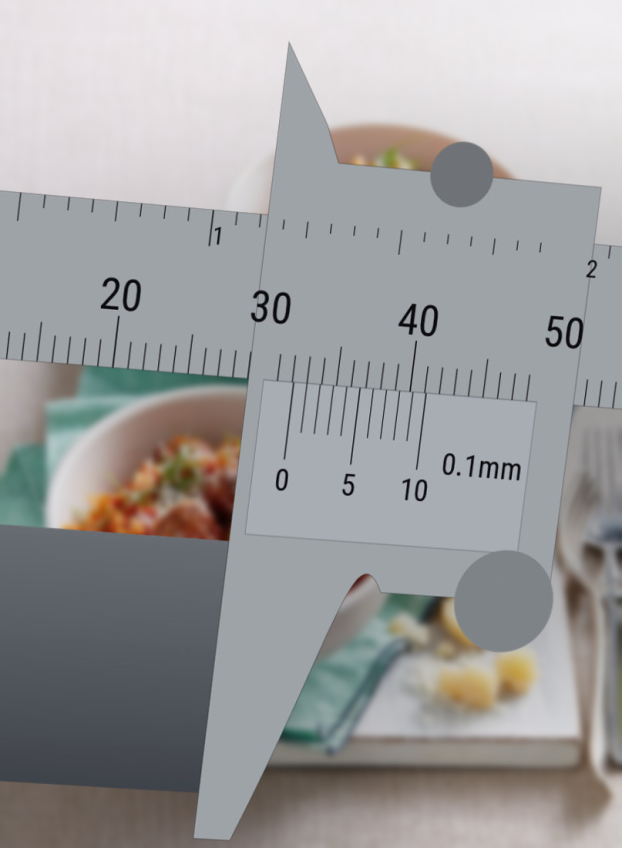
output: 32.1 (mm)
